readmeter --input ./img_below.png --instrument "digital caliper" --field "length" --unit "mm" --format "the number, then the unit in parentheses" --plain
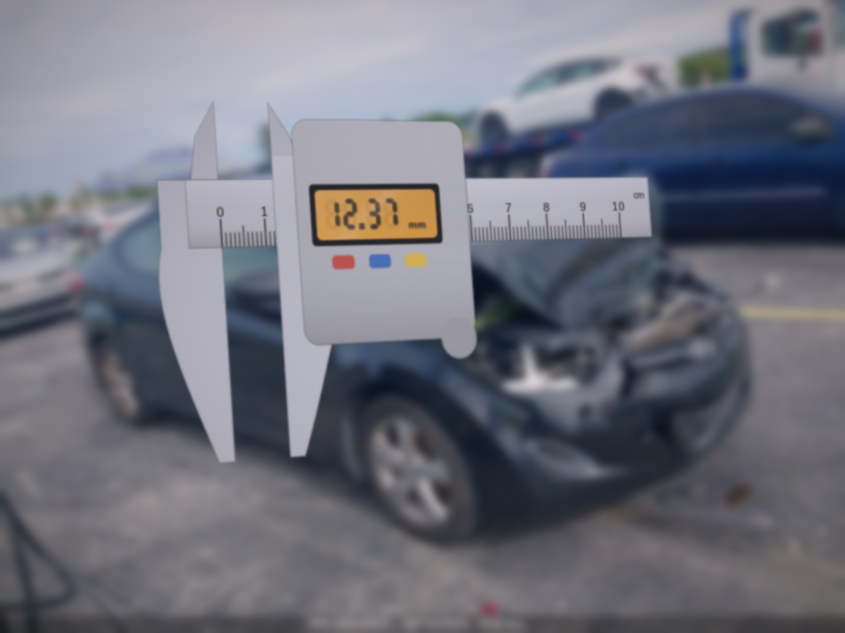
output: 12.37 (mm)
